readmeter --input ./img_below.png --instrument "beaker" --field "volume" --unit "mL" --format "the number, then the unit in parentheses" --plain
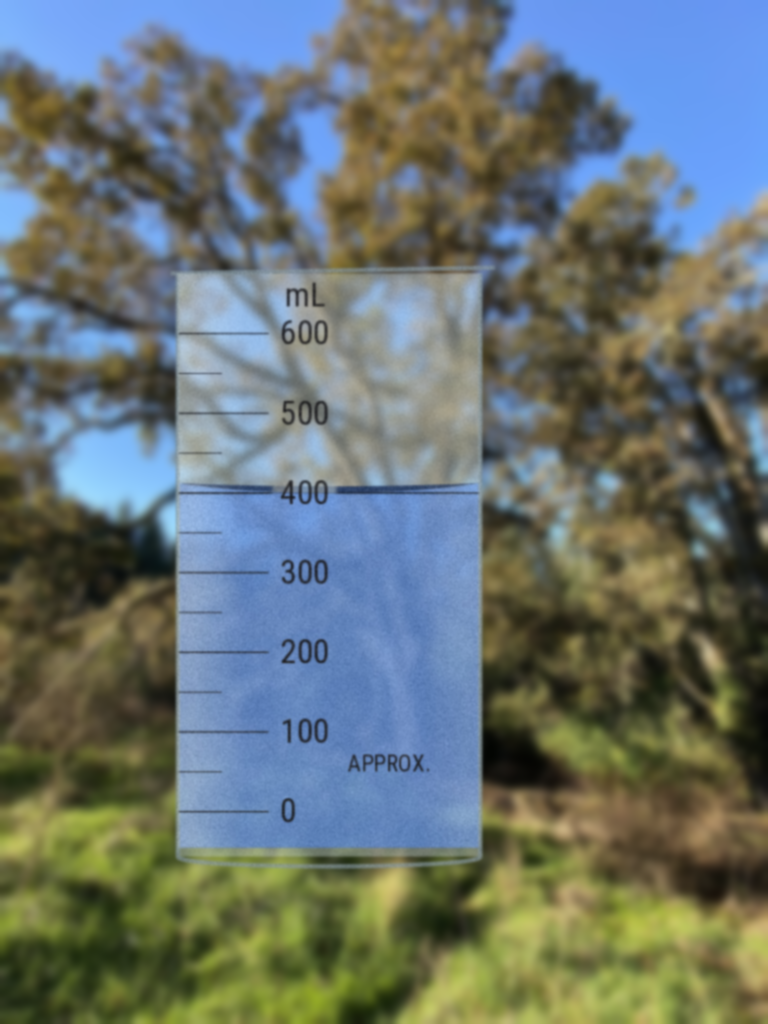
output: 400 (mL)
